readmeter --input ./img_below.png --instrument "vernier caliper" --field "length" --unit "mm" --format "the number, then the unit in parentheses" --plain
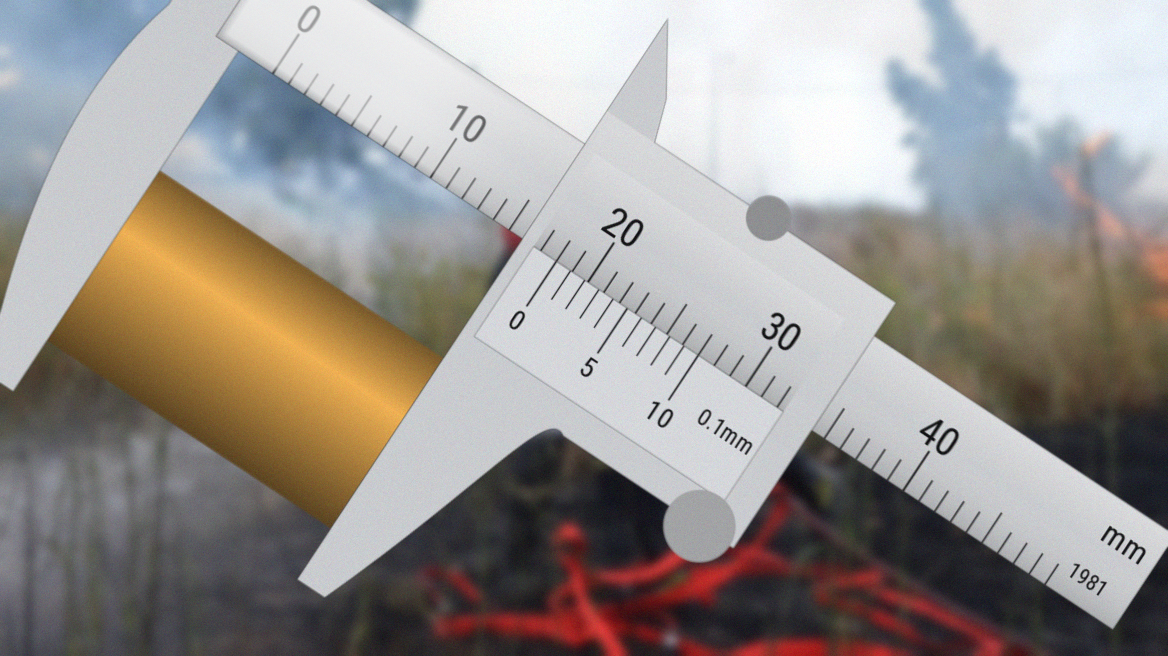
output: 18.0 (mm)
